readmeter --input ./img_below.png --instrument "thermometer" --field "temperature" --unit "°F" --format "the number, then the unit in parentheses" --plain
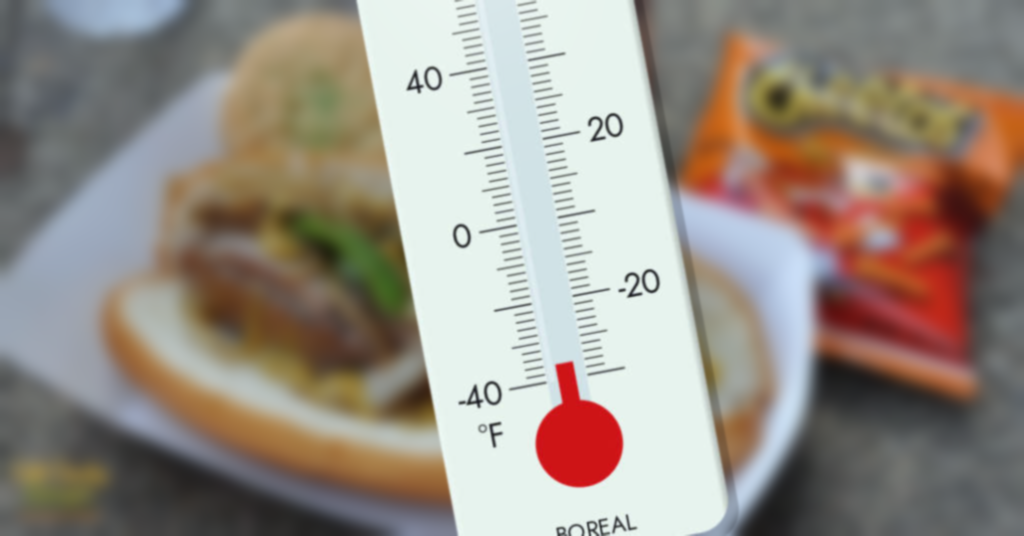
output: -36 (°F)
